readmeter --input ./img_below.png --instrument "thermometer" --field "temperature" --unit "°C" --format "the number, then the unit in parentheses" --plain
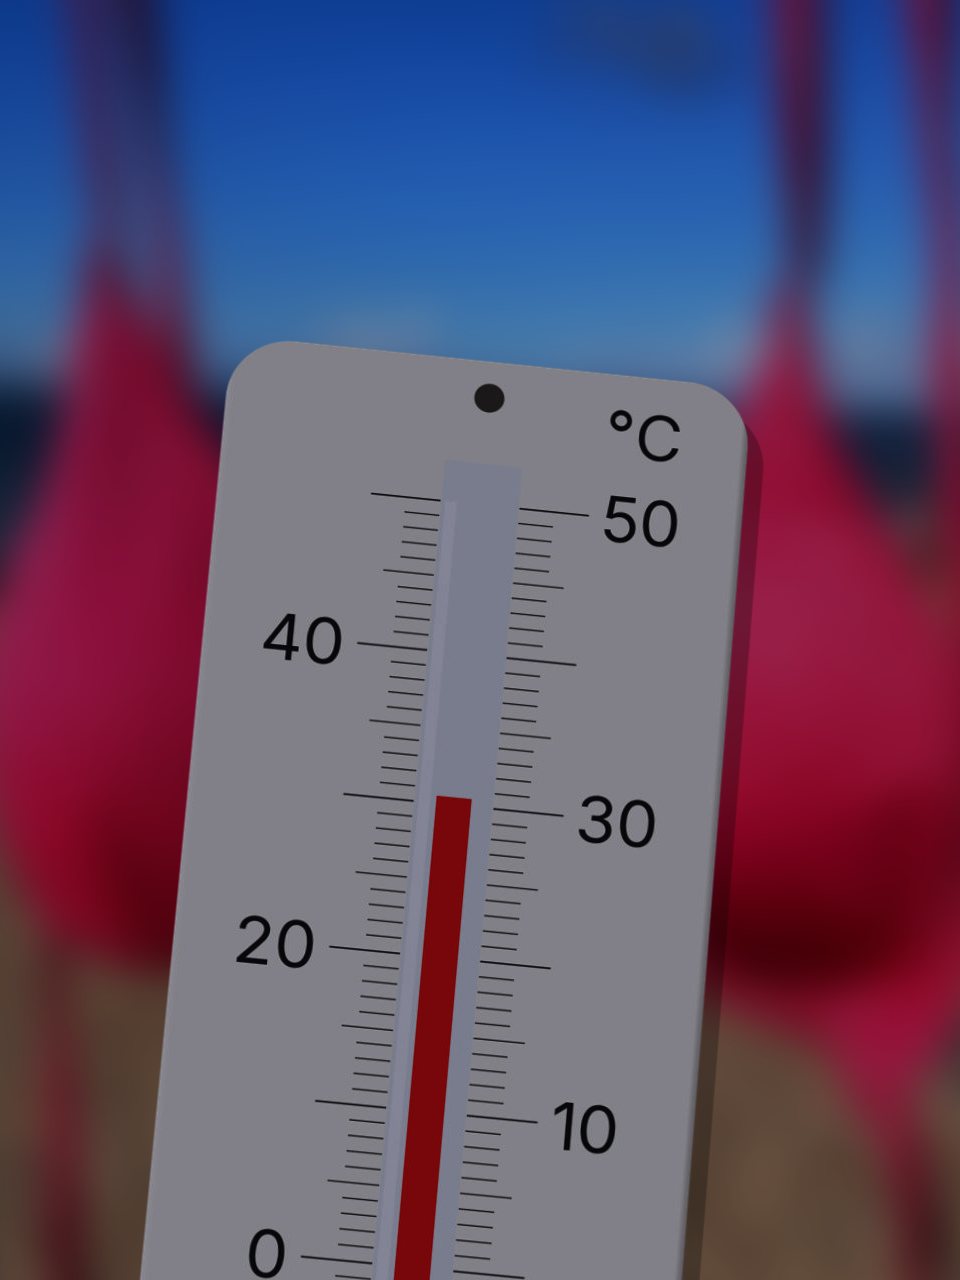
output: 30.5 (°C)
